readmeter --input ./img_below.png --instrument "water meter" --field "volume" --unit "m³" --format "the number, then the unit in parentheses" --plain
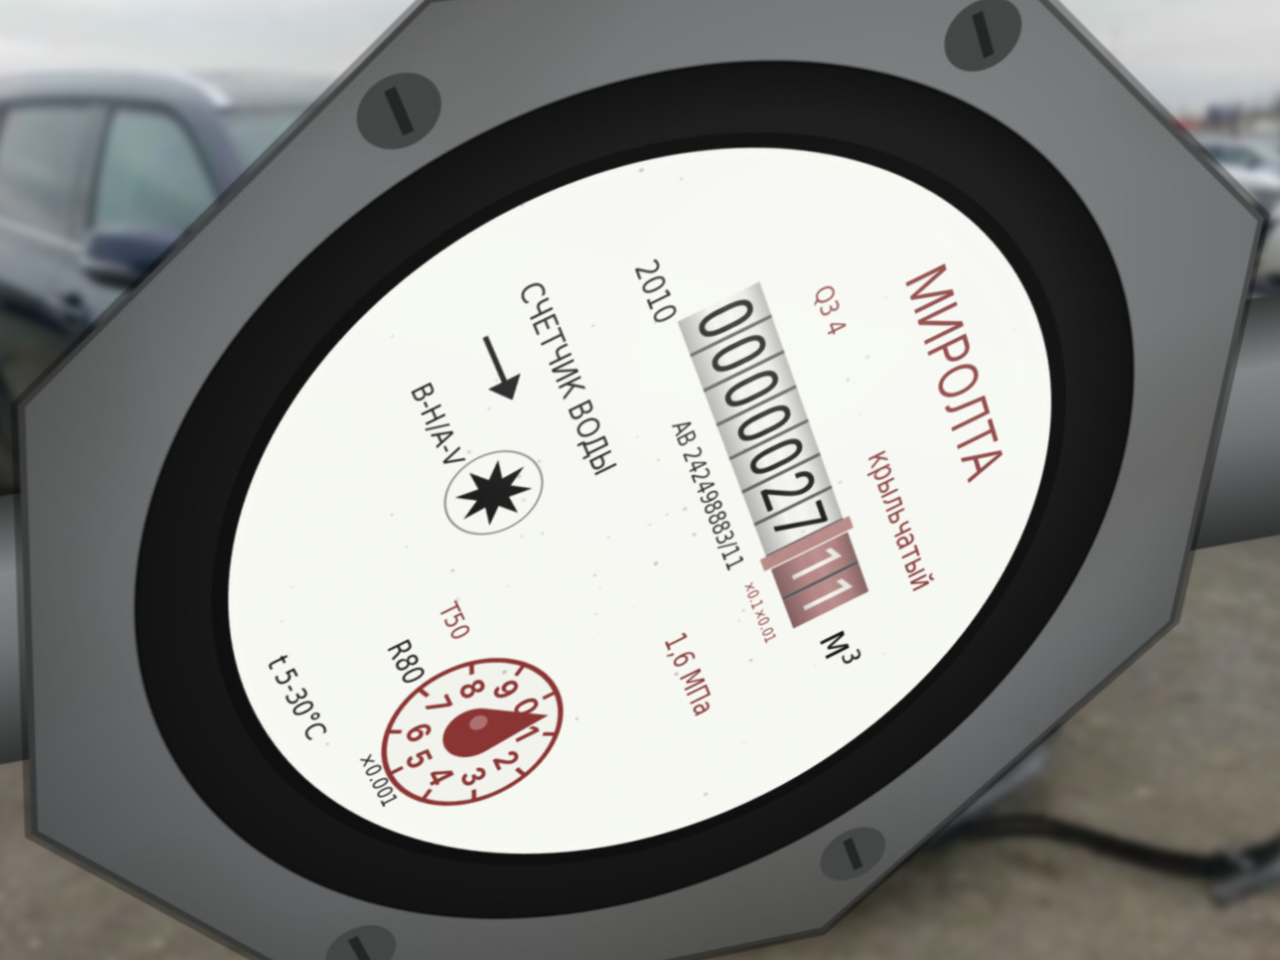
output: 27.110 (m³)
